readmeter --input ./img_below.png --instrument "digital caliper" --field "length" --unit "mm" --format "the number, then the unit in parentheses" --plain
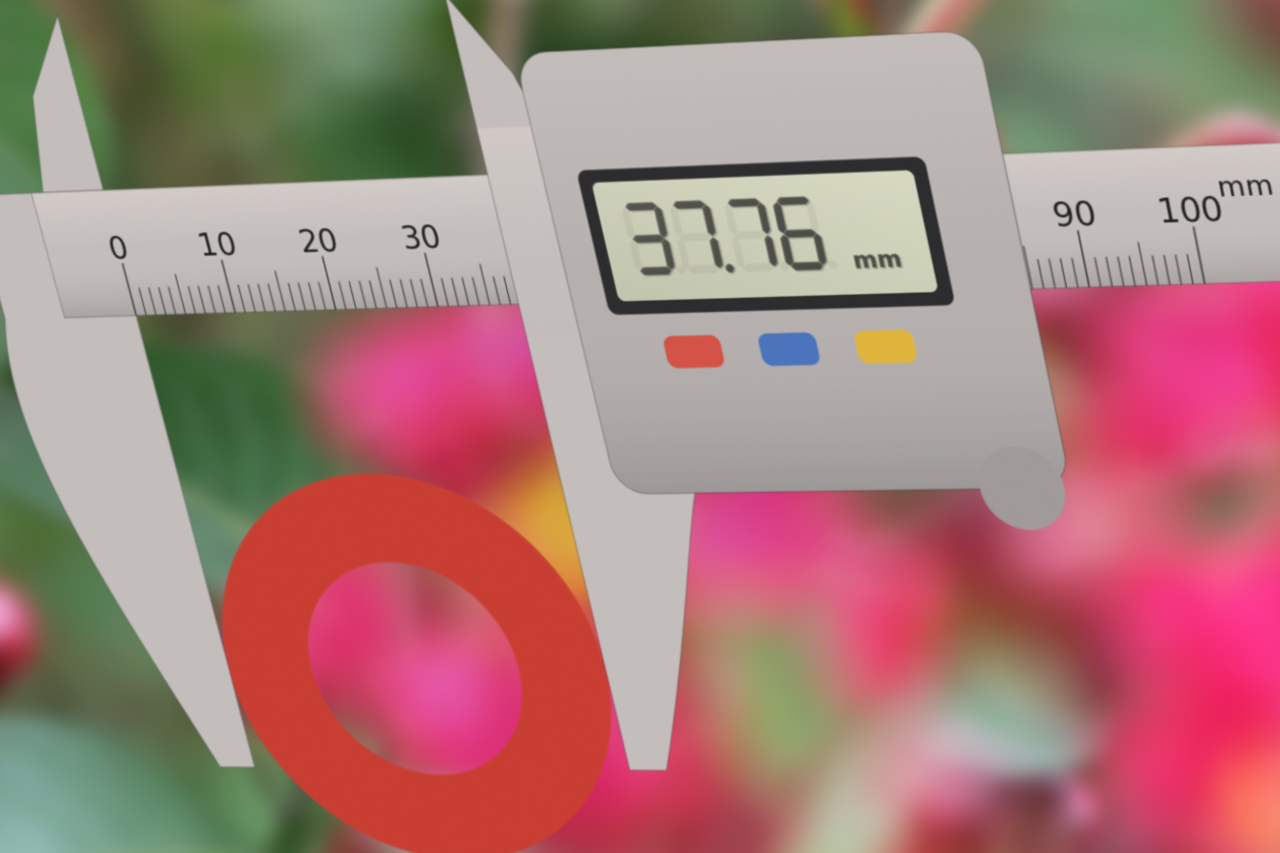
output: 37.76 (mm)
